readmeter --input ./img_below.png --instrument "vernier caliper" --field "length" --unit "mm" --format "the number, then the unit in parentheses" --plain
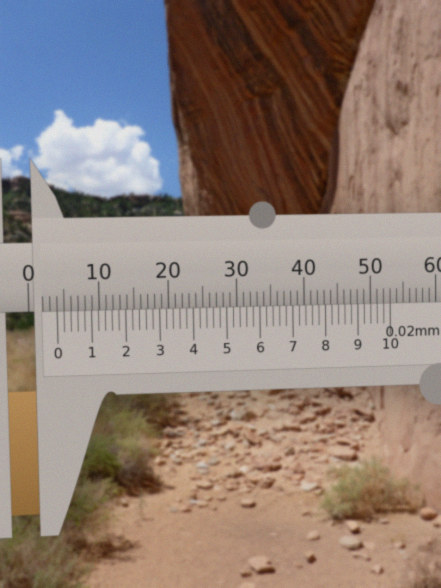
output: 4.0 (mm)
